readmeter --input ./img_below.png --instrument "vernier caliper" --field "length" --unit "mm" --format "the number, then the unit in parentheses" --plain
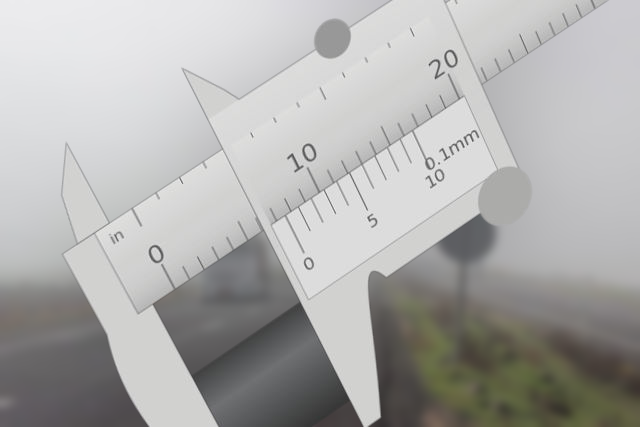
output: 7.6 (mm)
